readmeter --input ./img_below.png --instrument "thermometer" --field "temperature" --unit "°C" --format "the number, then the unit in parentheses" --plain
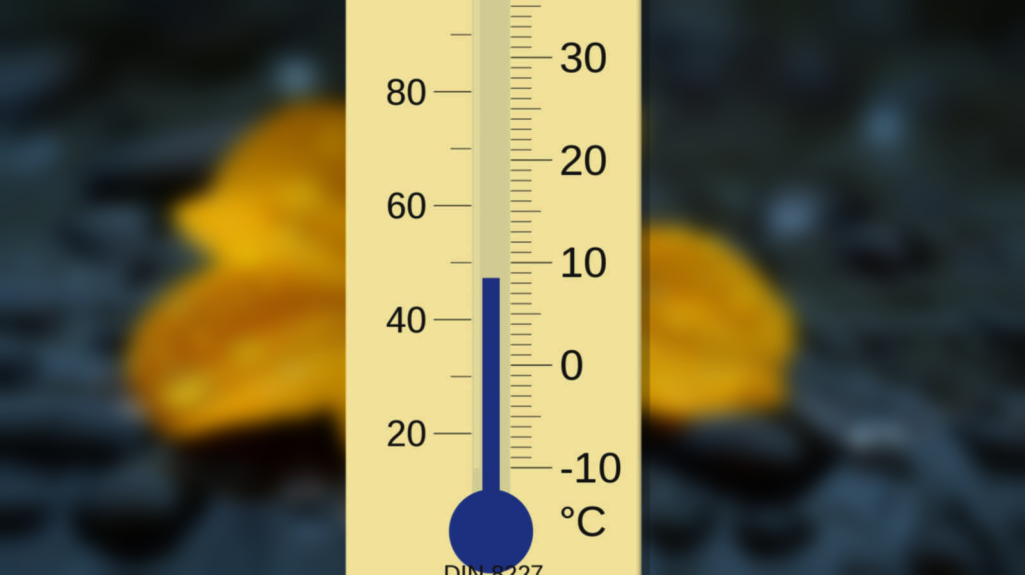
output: 8.5 (°C)
